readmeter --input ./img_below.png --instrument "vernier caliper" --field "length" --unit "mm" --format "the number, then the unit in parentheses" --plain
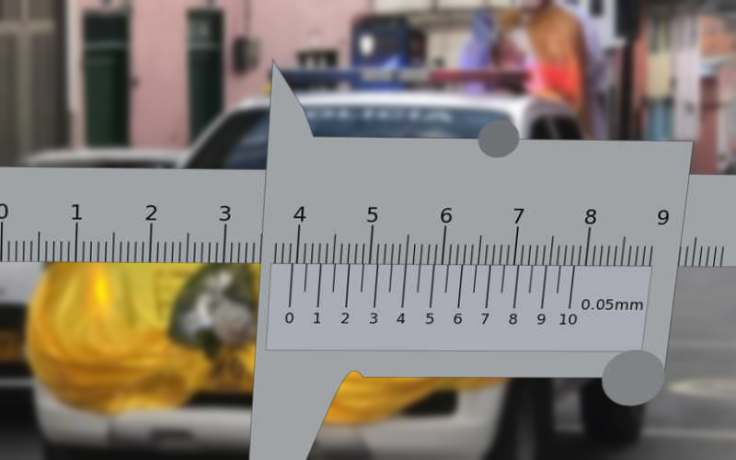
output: 39.4 (mm)
